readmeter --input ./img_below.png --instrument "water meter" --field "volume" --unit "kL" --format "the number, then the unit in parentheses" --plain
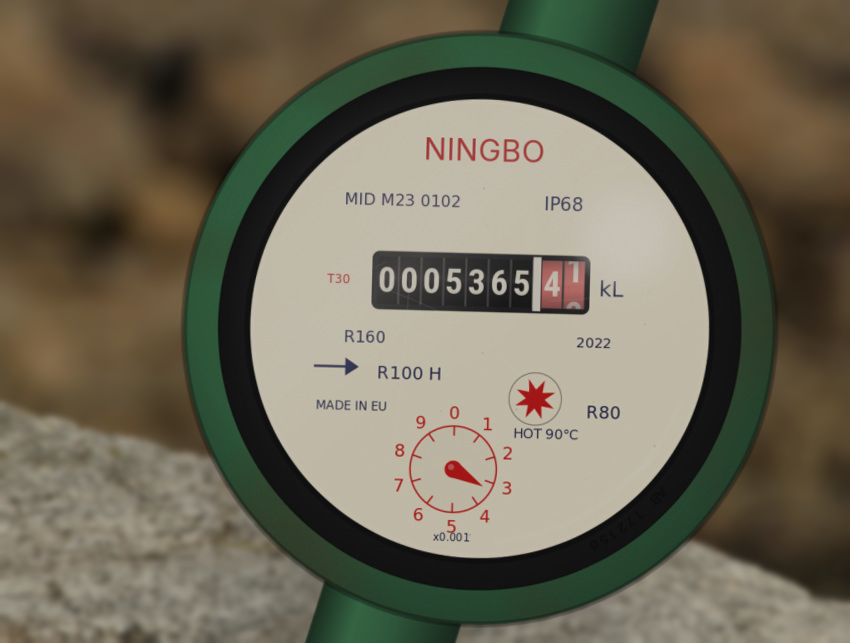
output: 5365.413 (kL)
